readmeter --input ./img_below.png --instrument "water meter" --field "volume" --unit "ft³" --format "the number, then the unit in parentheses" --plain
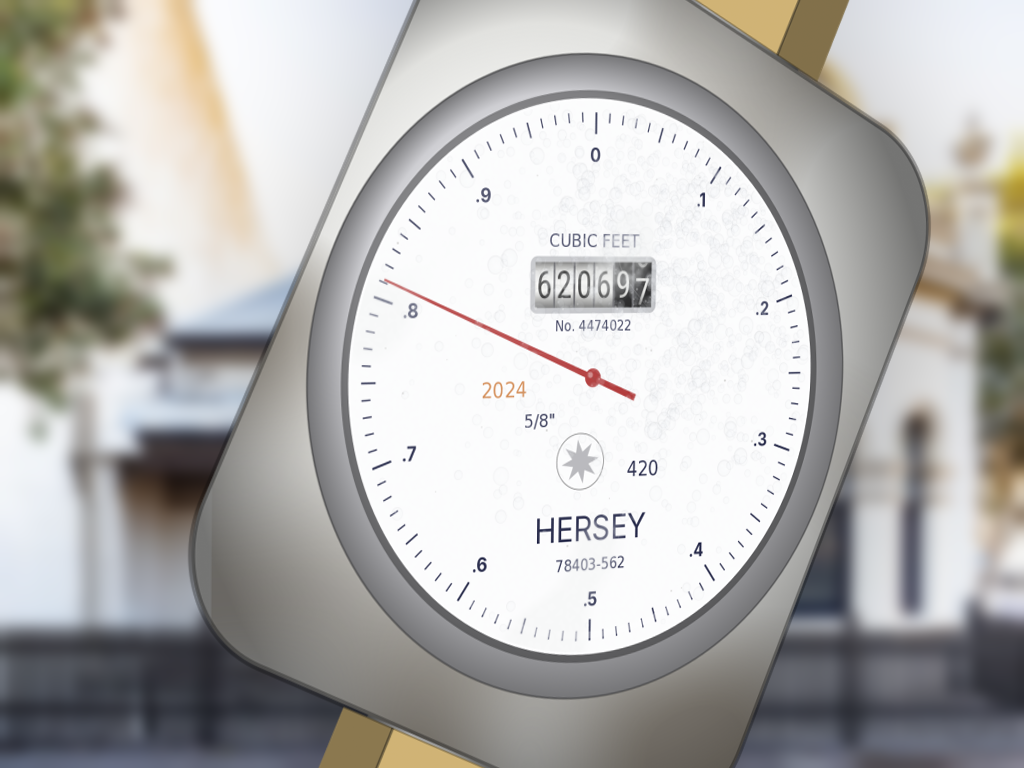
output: 620696.81 (ft³)
